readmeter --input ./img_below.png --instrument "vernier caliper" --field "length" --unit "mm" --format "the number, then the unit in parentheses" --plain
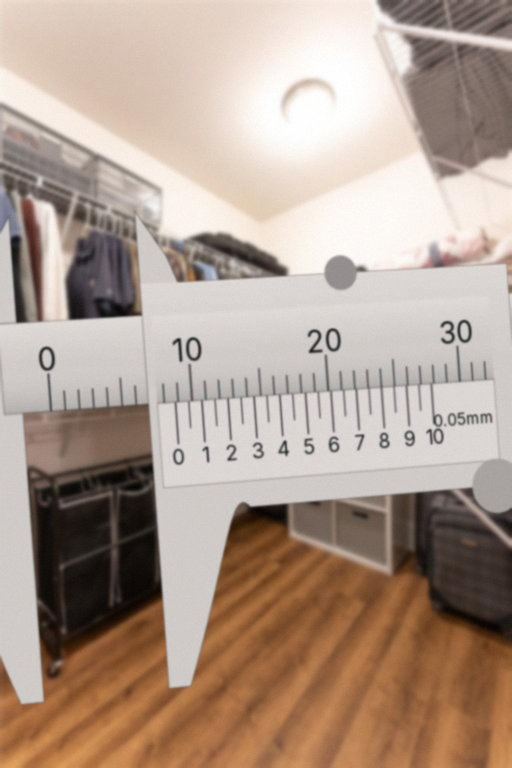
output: 8.8 (mm)
